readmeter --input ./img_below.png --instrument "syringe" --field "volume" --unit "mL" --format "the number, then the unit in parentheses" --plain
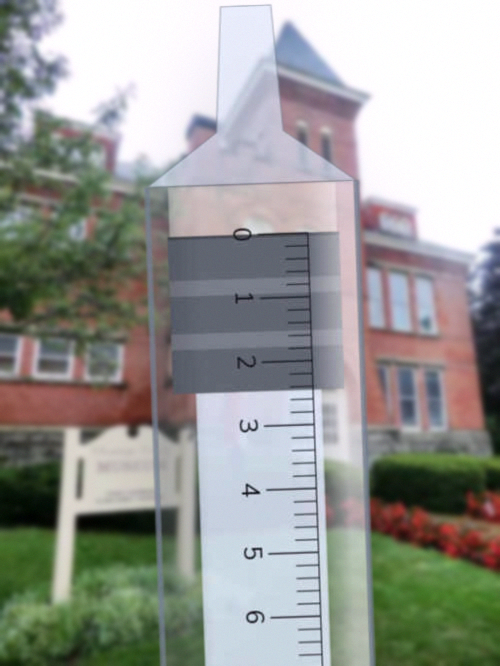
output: 0 (mL)
